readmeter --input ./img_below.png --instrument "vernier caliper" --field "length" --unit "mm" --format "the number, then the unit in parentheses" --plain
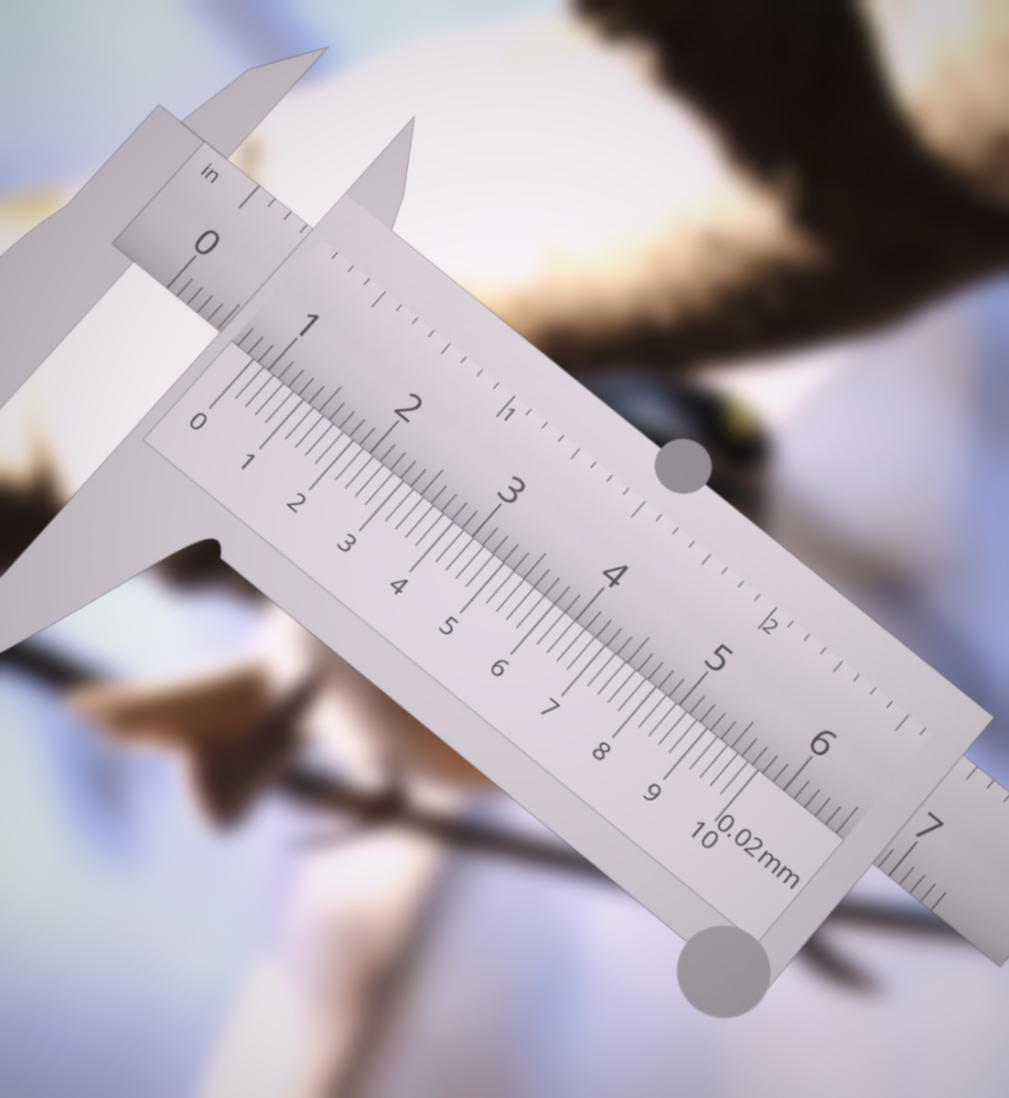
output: 8.6 (mm)
